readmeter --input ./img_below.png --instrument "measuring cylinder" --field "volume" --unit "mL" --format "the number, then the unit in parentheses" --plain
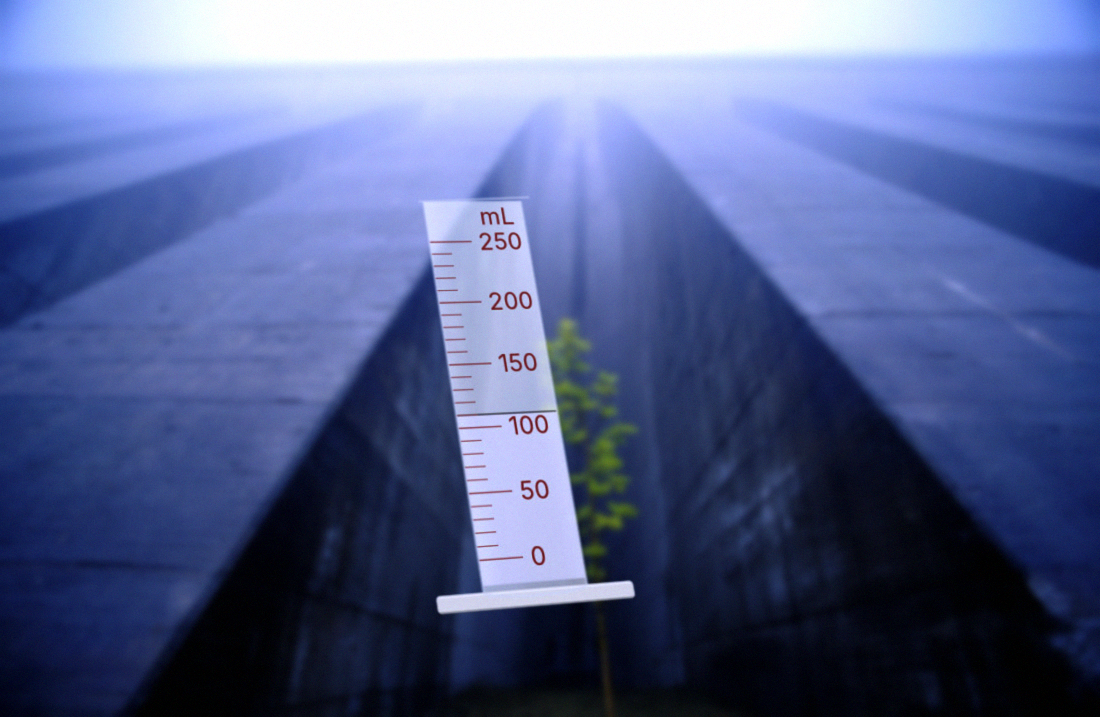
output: 110 (mL)
